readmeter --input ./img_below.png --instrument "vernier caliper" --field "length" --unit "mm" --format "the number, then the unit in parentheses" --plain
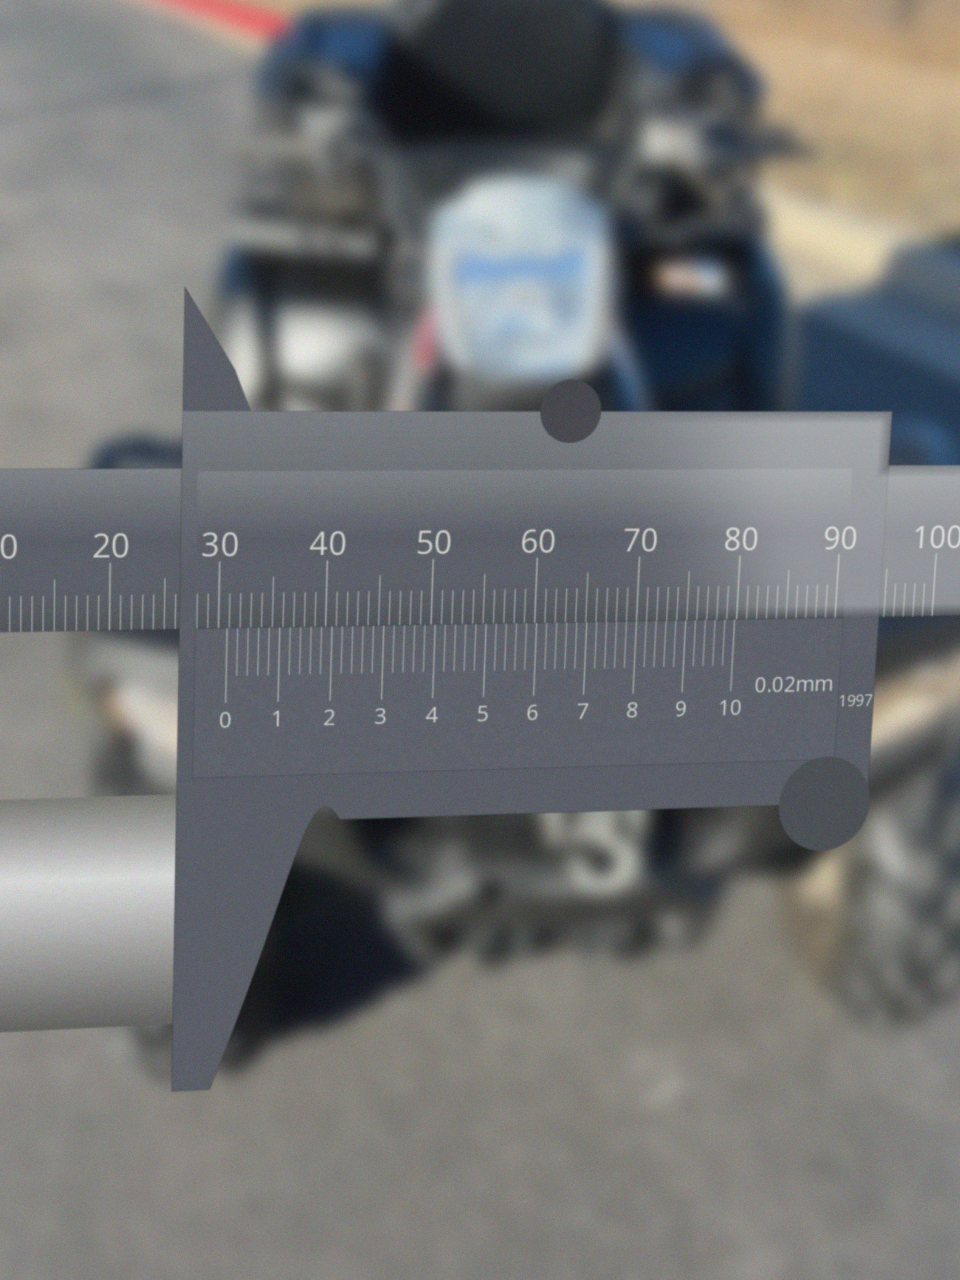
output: 30.8 (mm)
